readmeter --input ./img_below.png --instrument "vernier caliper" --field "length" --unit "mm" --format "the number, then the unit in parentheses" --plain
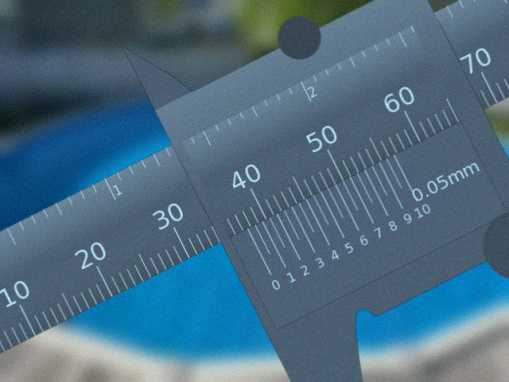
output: 37.6 (mm)
